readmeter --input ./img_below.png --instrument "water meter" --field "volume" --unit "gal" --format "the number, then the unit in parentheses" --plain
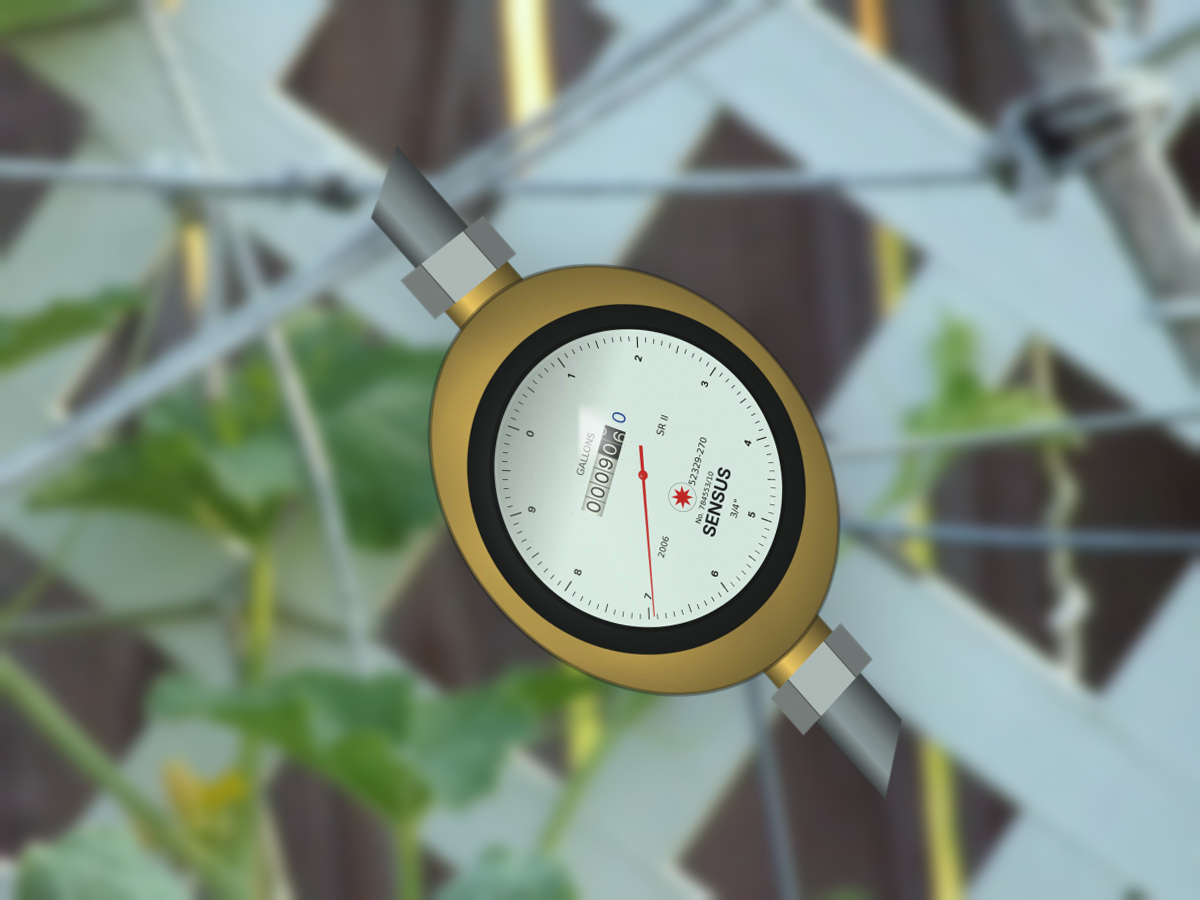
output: 9056.9 (gal)
